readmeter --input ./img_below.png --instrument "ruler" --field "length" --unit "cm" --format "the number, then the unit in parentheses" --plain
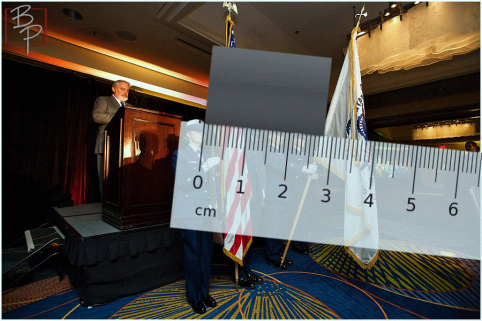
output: 2.8 (cm)
